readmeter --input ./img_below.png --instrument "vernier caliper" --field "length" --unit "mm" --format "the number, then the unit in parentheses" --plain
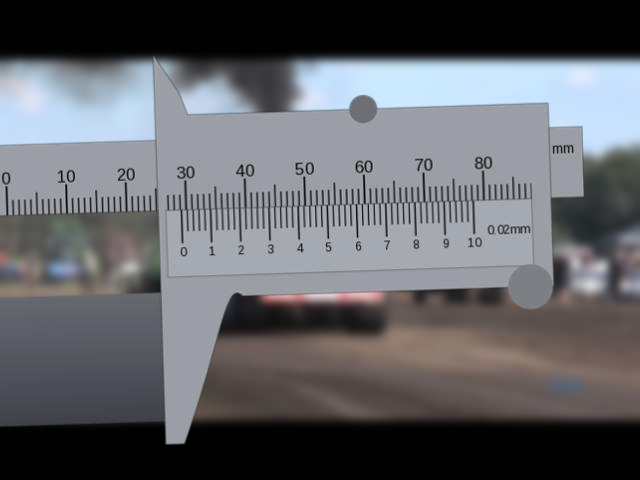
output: 29.2 (mm)
